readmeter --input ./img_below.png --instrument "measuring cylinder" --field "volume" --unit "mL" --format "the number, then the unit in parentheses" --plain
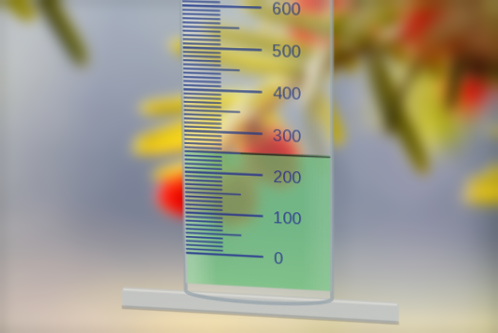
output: 250 (mL)
